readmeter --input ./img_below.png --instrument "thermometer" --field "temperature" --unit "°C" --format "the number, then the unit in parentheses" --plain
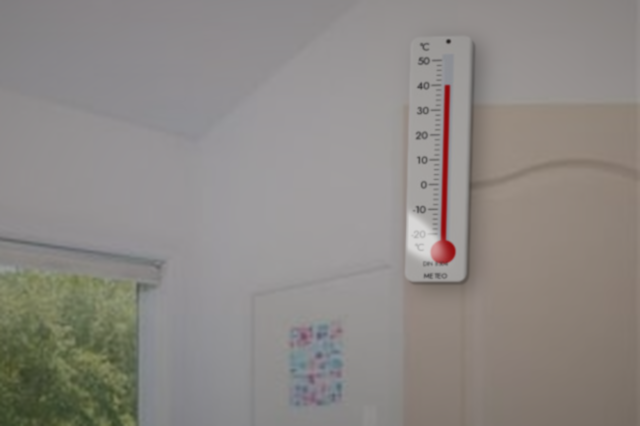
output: 40 (°C)
